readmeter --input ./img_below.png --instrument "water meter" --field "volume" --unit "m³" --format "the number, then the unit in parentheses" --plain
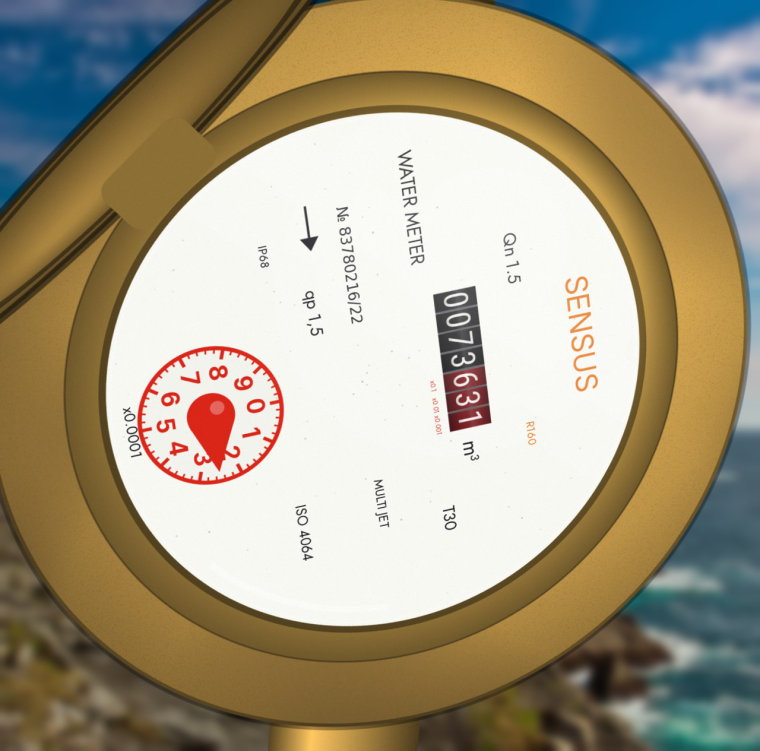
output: 73.6312 (m³)
